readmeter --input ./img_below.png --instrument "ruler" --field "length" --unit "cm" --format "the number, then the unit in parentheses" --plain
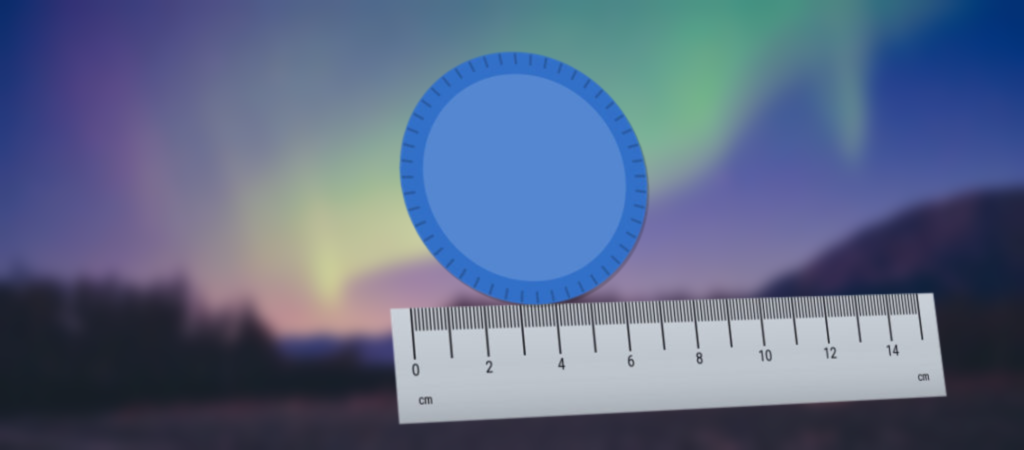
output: 7 (cm)
